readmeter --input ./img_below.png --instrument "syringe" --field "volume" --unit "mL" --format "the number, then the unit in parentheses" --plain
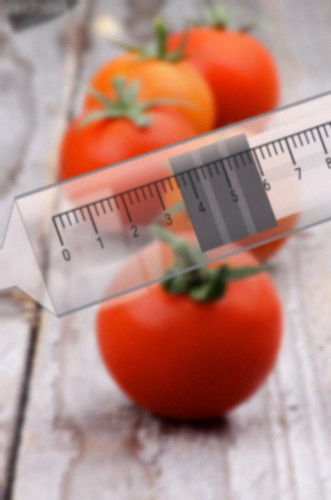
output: 3.6 (mL)
